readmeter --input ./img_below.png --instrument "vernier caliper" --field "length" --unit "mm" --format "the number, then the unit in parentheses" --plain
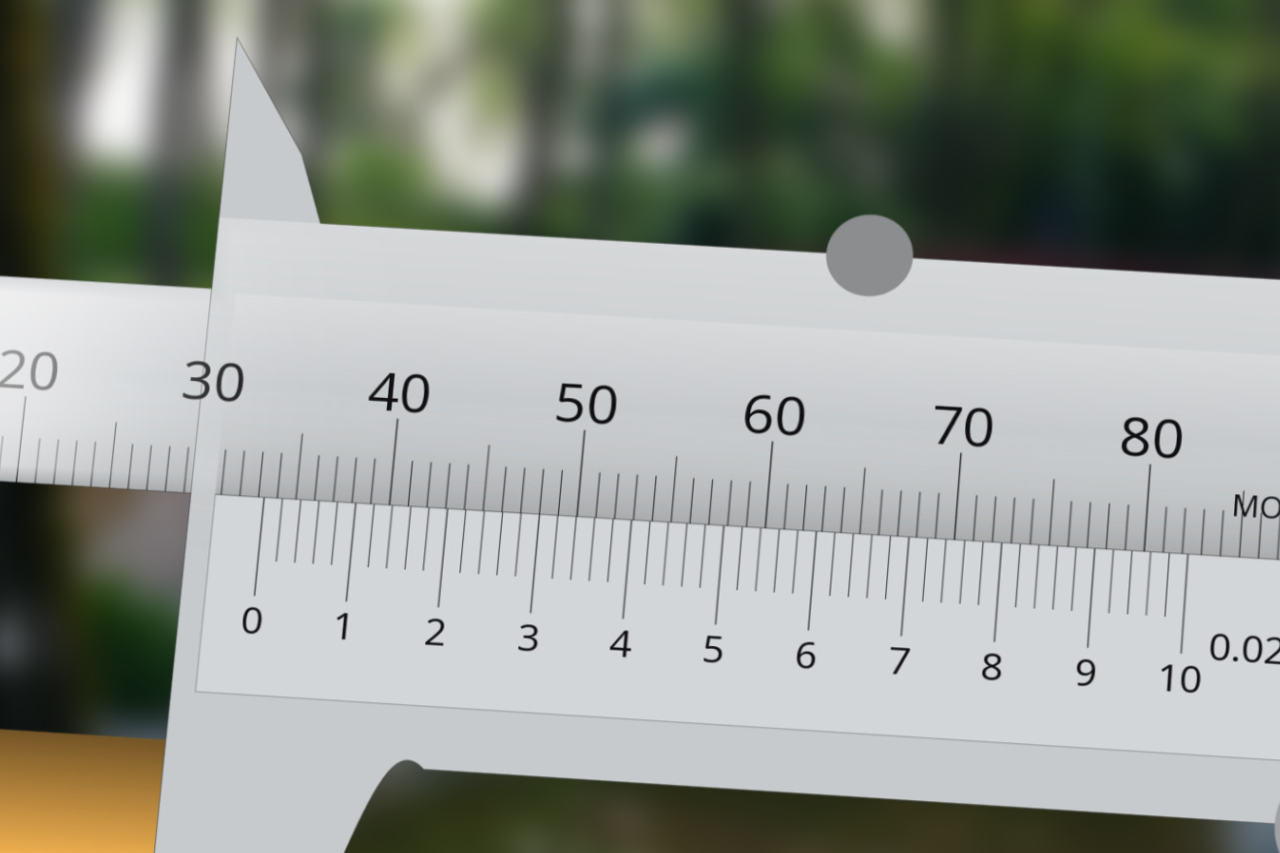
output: 33.3 (mm)
